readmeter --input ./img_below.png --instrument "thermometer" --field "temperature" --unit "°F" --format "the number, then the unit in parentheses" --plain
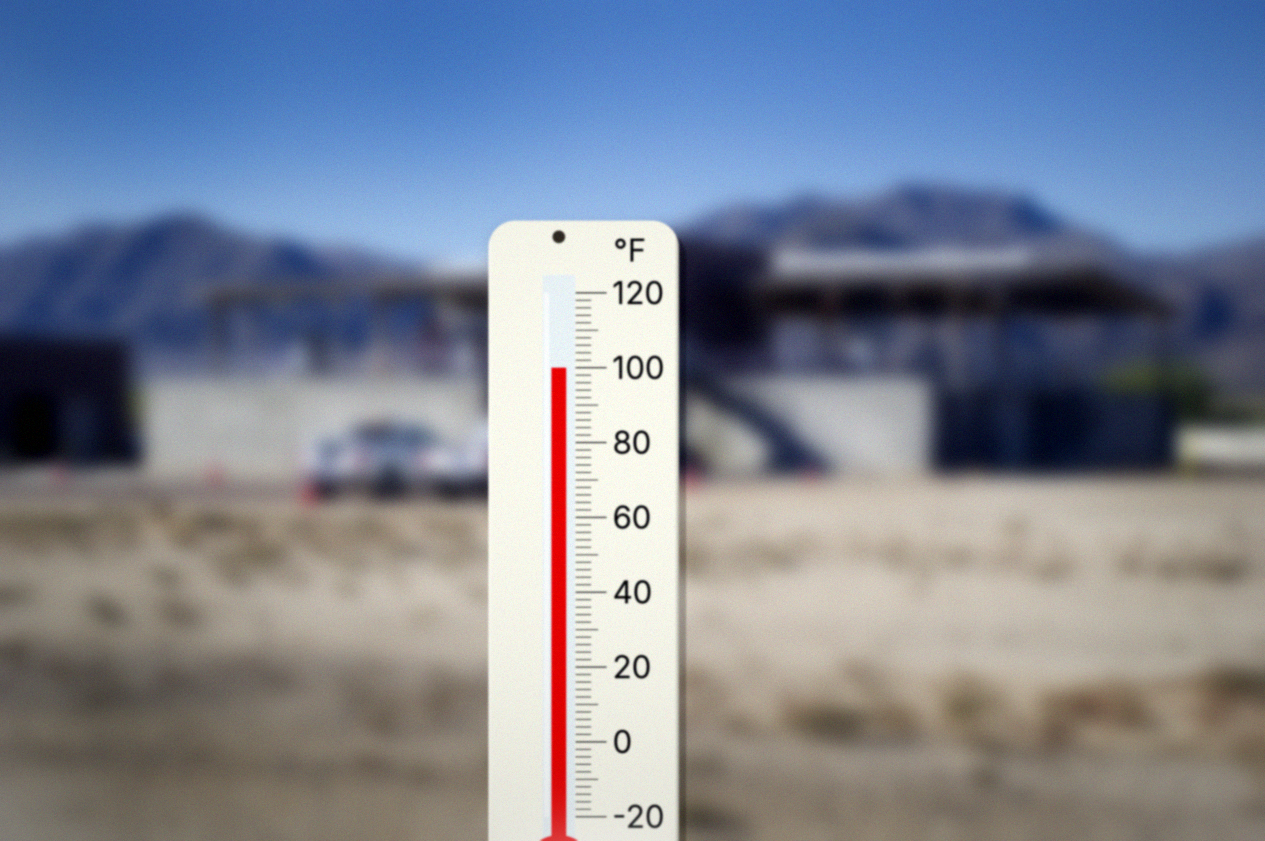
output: 100 (°F)
